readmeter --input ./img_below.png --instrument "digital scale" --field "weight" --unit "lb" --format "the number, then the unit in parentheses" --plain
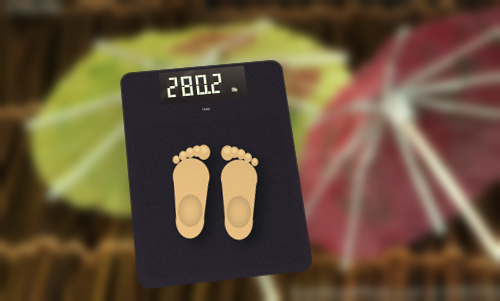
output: 280.2 (lb)
